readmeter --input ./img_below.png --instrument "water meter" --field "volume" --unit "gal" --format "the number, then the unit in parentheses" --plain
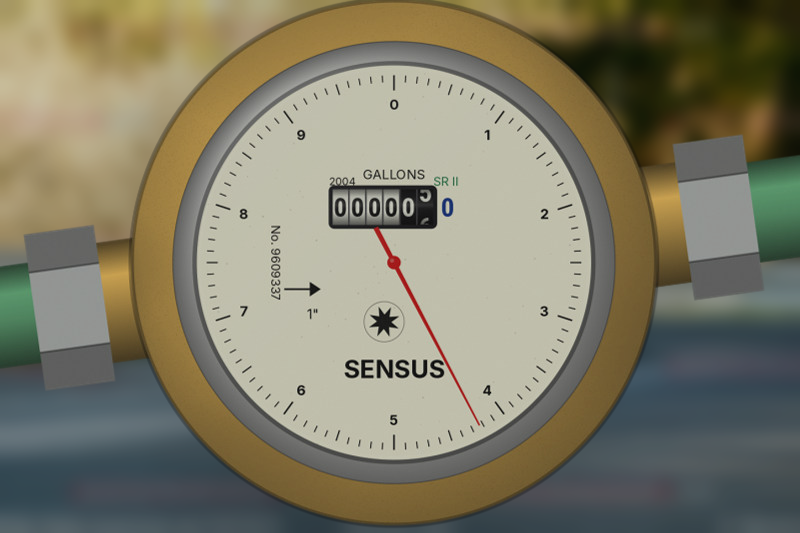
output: 54.2 (gal)
